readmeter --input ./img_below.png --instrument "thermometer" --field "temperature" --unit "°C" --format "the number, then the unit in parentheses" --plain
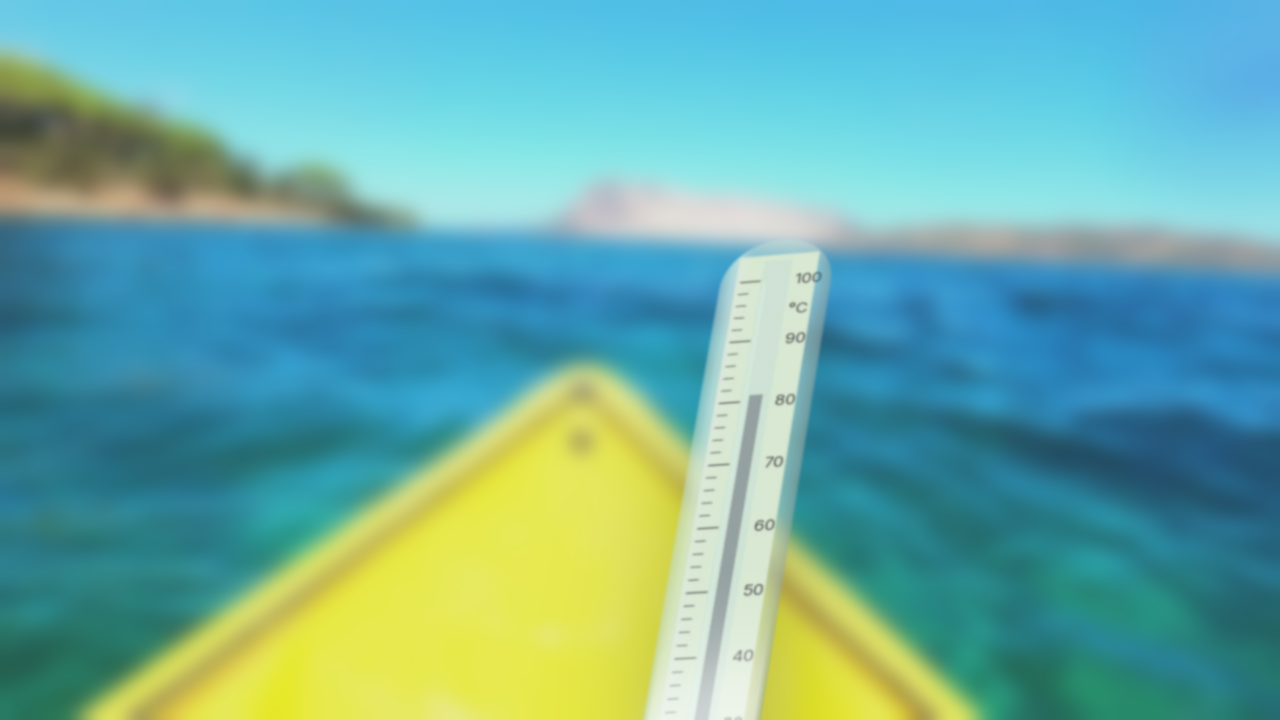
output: 81 (°C)
